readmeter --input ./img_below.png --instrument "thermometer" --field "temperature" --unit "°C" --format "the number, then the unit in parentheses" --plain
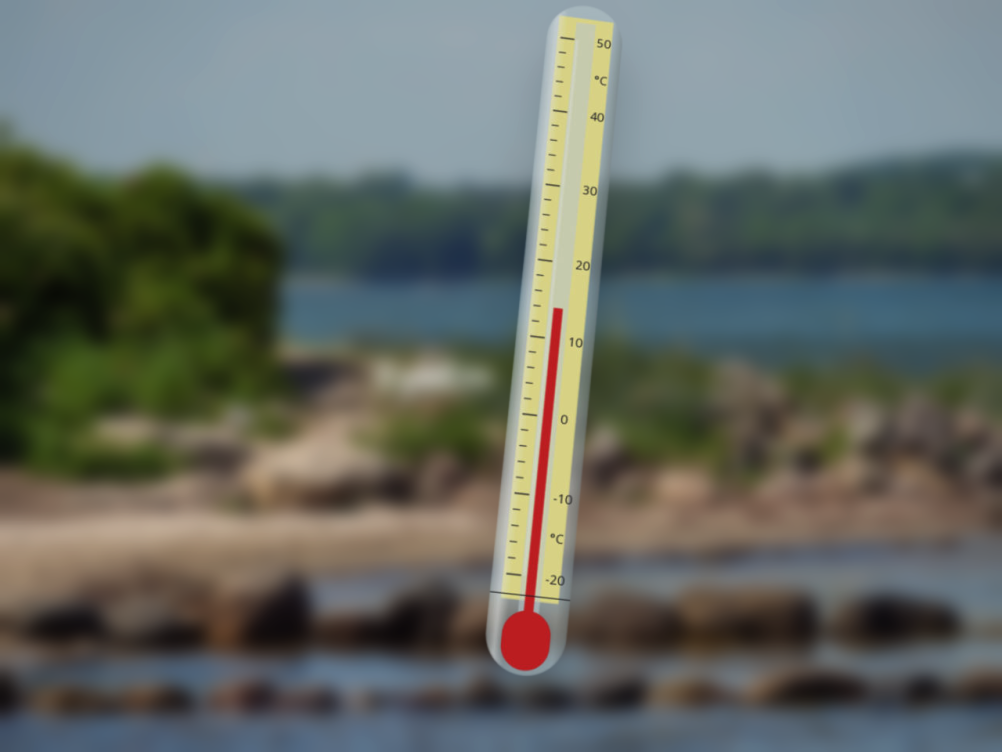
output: 14 (°C)
